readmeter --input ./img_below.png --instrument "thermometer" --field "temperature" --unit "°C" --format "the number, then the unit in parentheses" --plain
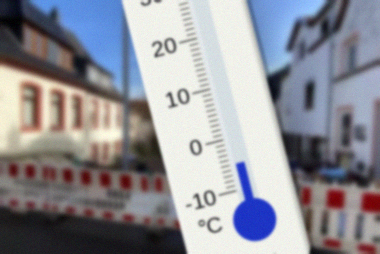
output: -5 (°C)
